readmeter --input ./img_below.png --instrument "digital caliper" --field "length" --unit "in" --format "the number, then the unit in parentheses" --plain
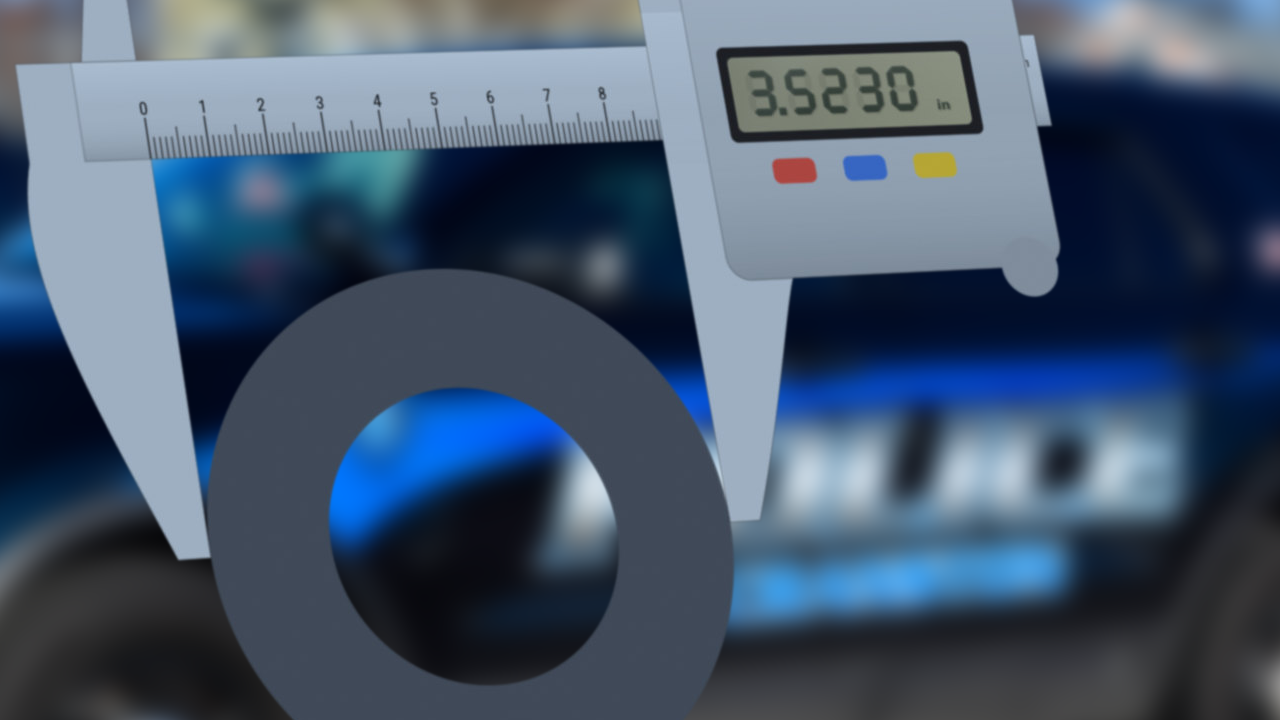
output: 3.5230 (in)
